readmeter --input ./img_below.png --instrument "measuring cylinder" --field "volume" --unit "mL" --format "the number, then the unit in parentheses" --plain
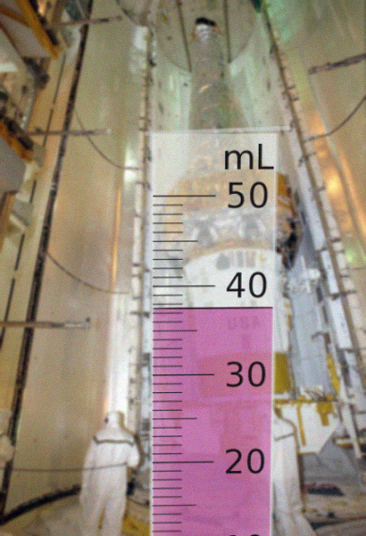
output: 37.5 (mL)
